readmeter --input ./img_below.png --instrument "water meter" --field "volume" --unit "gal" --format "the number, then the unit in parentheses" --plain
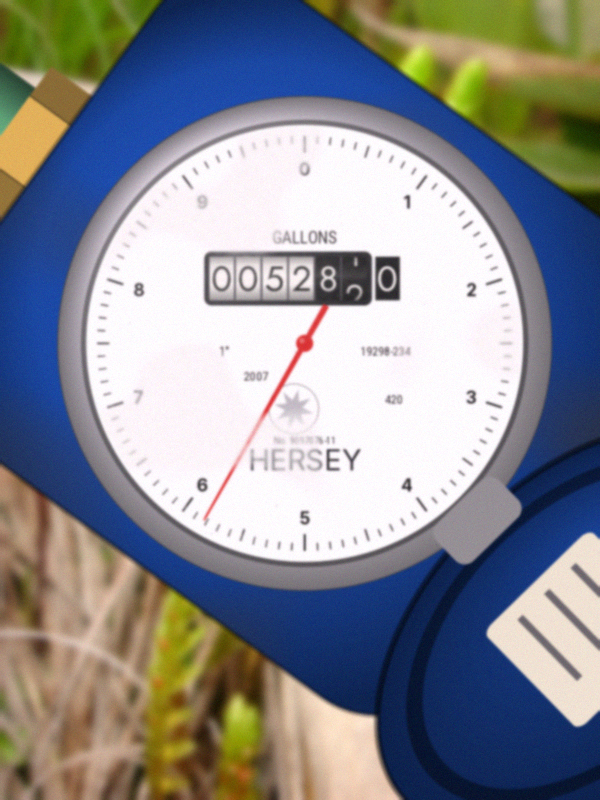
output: 52815.8 (gal)
